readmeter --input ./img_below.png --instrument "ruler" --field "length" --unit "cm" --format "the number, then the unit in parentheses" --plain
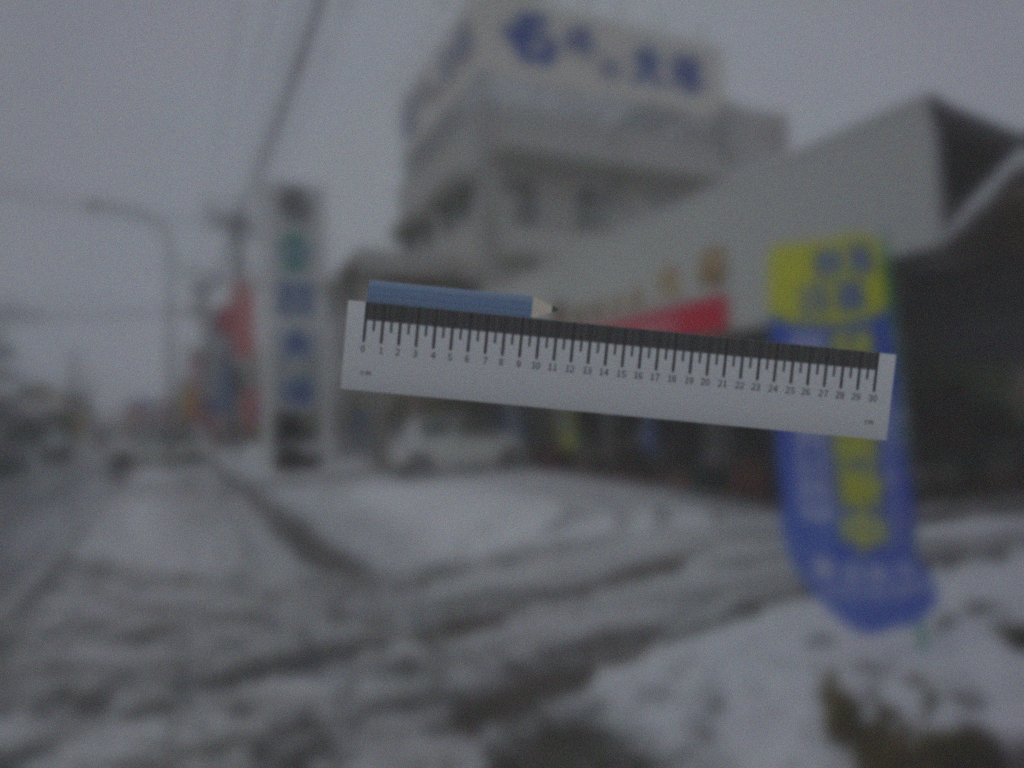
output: 11 (cm)
